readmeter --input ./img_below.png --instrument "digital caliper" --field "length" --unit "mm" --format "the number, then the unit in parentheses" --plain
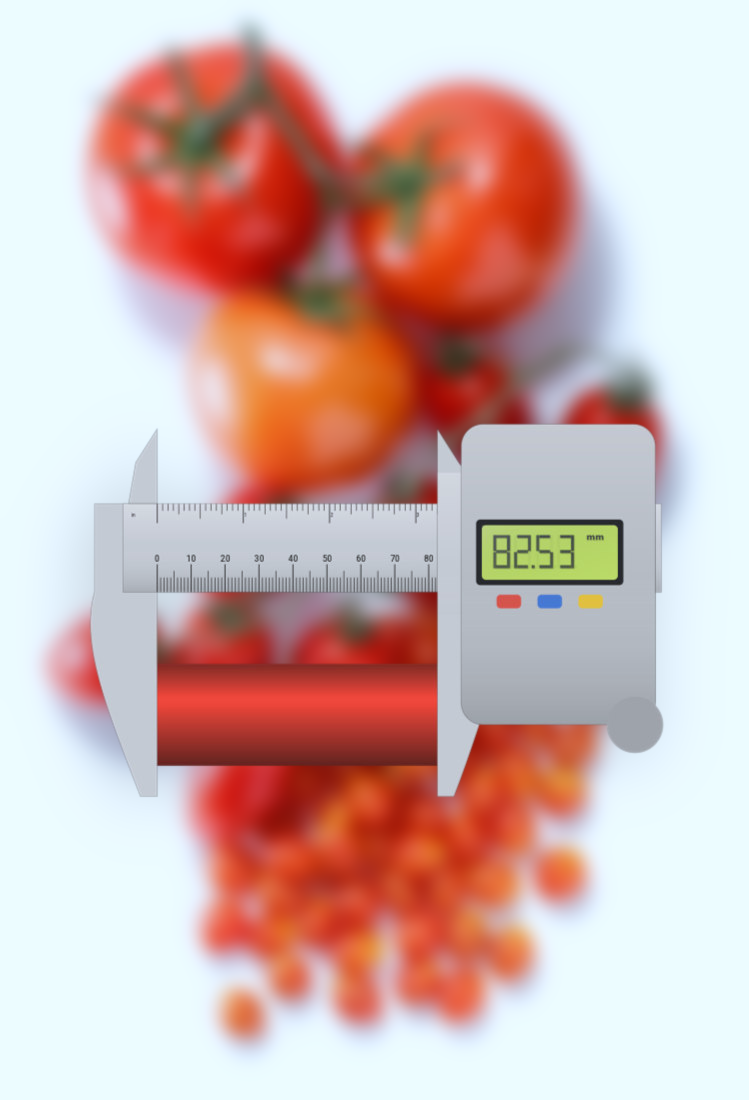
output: 82.53 (mm)
